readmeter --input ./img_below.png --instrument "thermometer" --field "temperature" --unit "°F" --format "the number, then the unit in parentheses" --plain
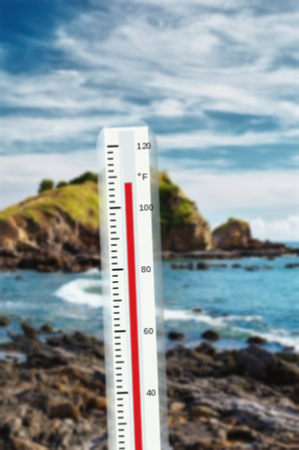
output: 108 (°F)
